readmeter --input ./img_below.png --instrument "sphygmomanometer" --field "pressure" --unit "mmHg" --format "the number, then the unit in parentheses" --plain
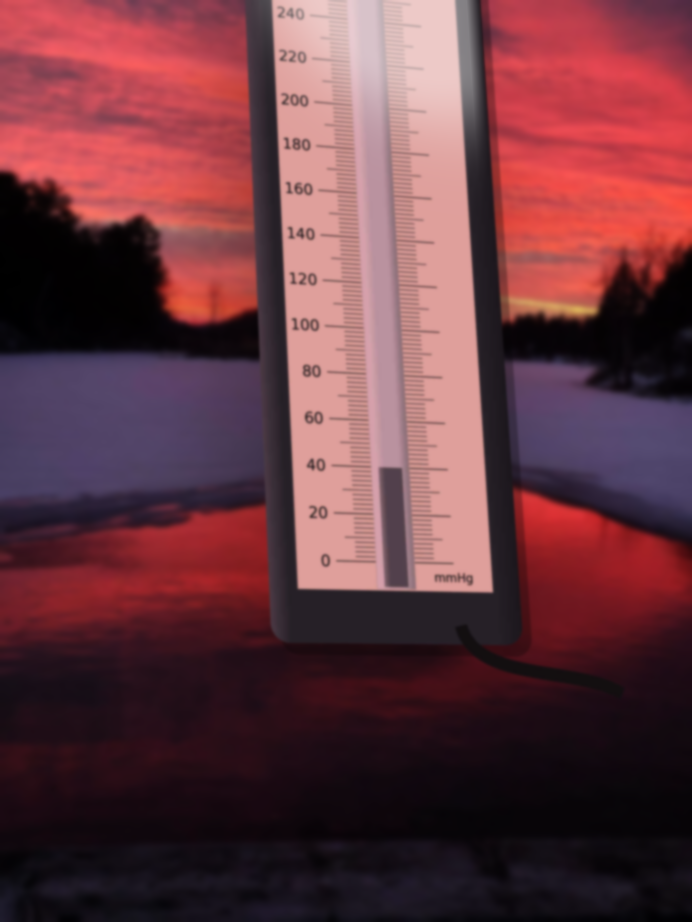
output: 40 (mmHg)
